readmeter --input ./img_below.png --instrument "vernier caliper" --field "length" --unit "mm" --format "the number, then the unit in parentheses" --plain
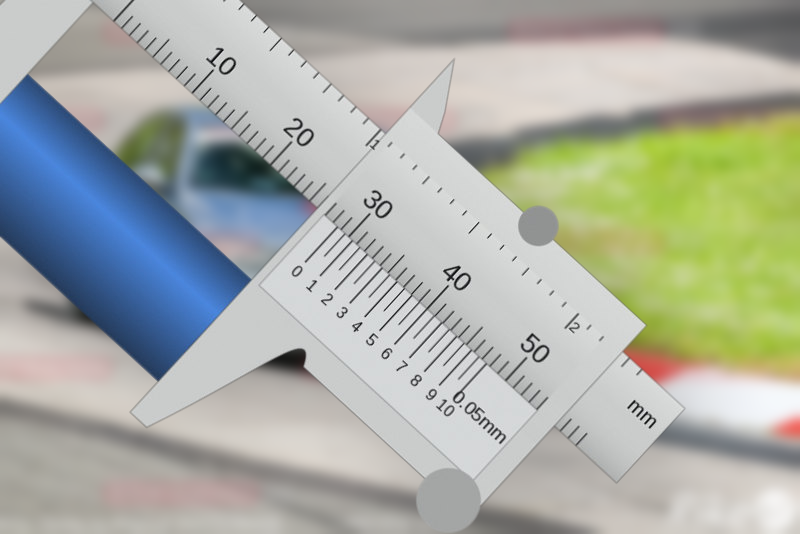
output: 28.6 (mm)
